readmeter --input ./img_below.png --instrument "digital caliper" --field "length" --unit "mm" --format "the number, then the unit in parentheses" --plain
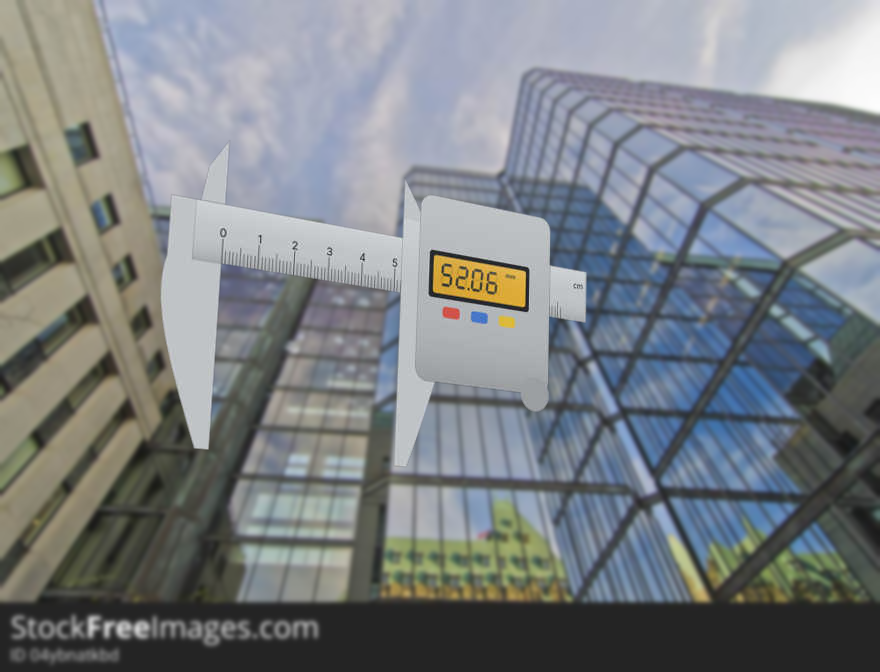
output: 52.06 (mm)
